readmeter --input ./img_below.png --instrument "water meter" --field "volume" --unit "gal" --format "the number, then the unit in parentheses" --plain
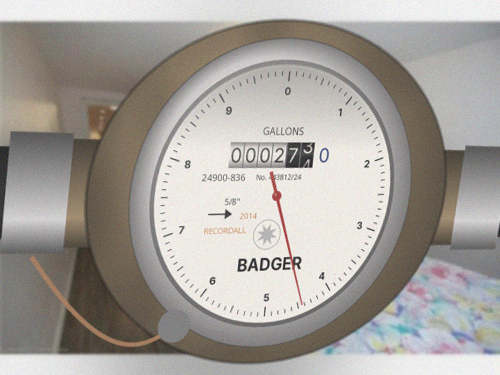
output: 2734.4 (gal)
